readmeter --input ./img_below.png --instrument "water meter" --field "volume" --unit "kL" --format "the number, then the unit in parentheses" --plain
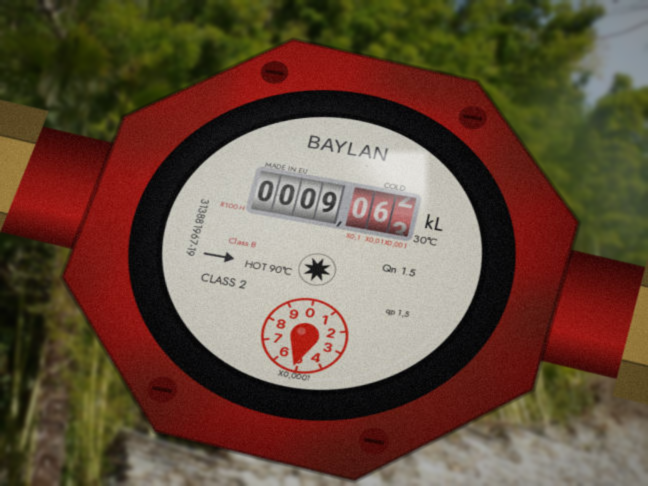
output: 9.0625 (kL)
